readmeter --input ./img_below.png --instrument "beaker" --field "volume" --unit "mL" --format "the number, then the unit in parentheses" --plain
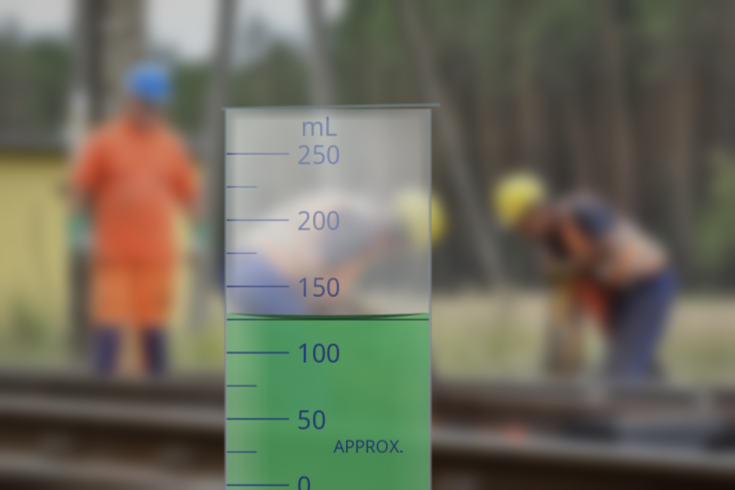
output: 125 (mL)
